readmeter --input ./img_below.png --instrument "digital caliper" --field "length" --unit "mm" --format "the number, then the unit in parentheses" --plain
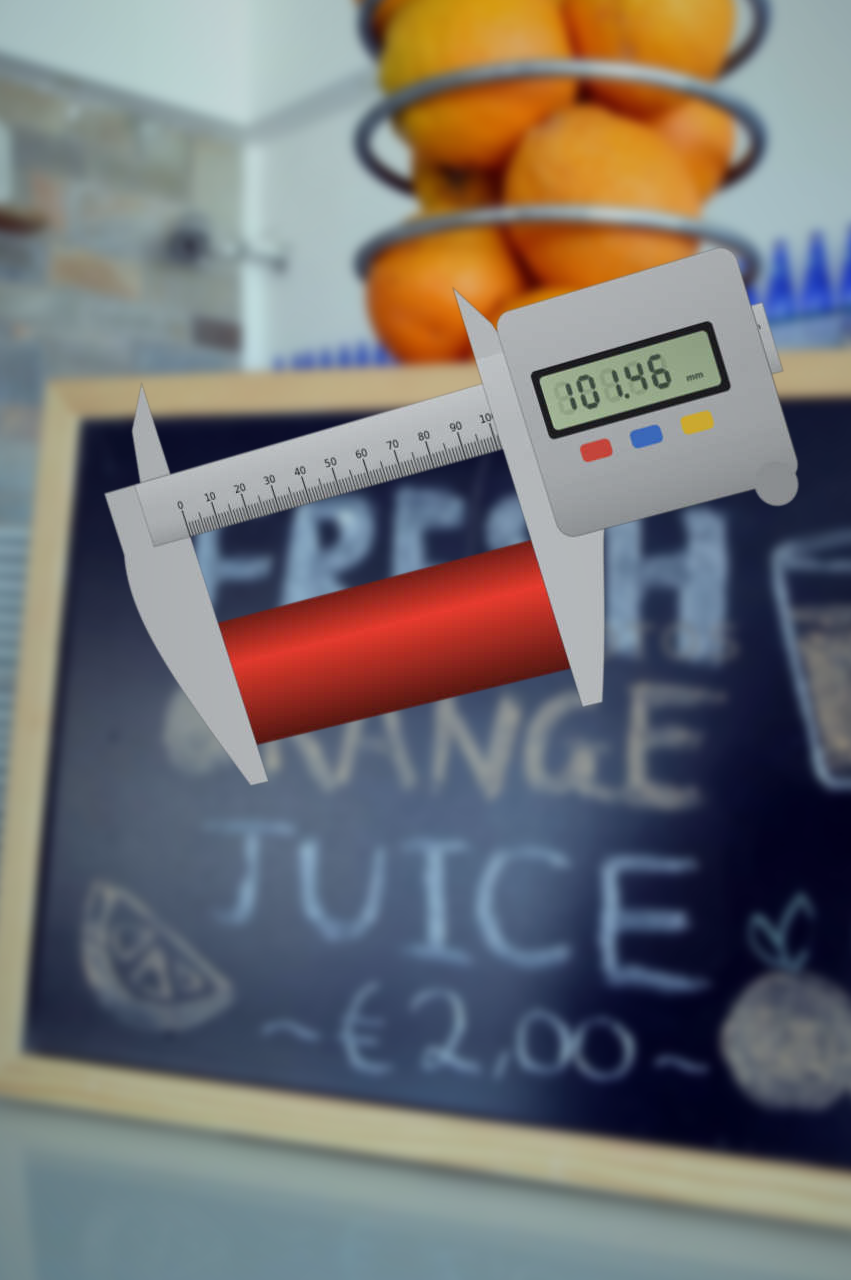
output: 101.46 (mm)
